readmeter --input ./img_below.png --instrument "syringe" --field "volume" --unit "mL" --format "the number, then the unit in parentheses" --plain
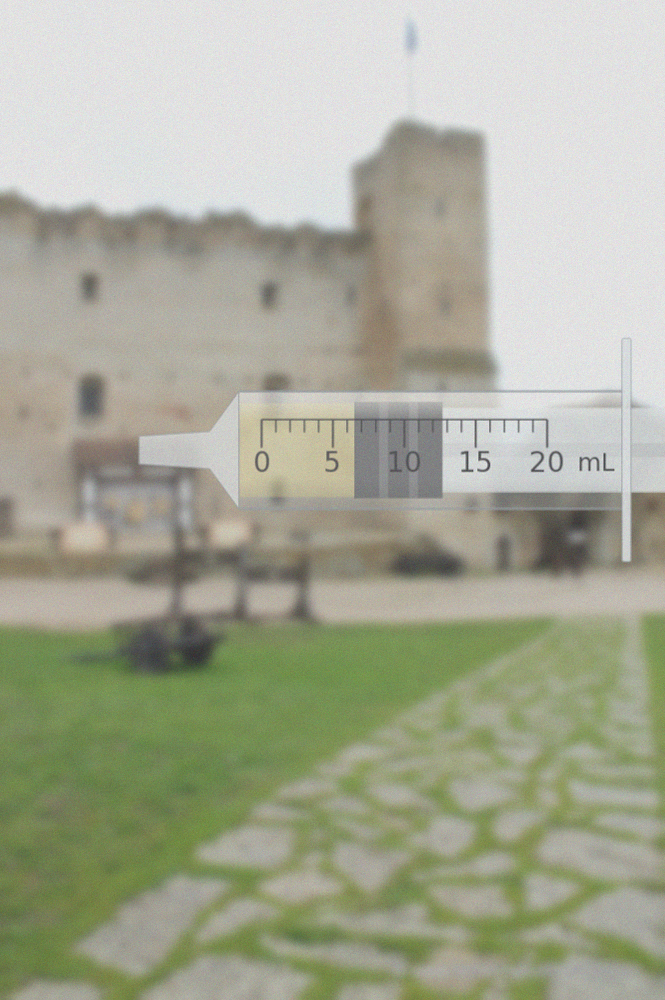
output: 6.5 (mL)
